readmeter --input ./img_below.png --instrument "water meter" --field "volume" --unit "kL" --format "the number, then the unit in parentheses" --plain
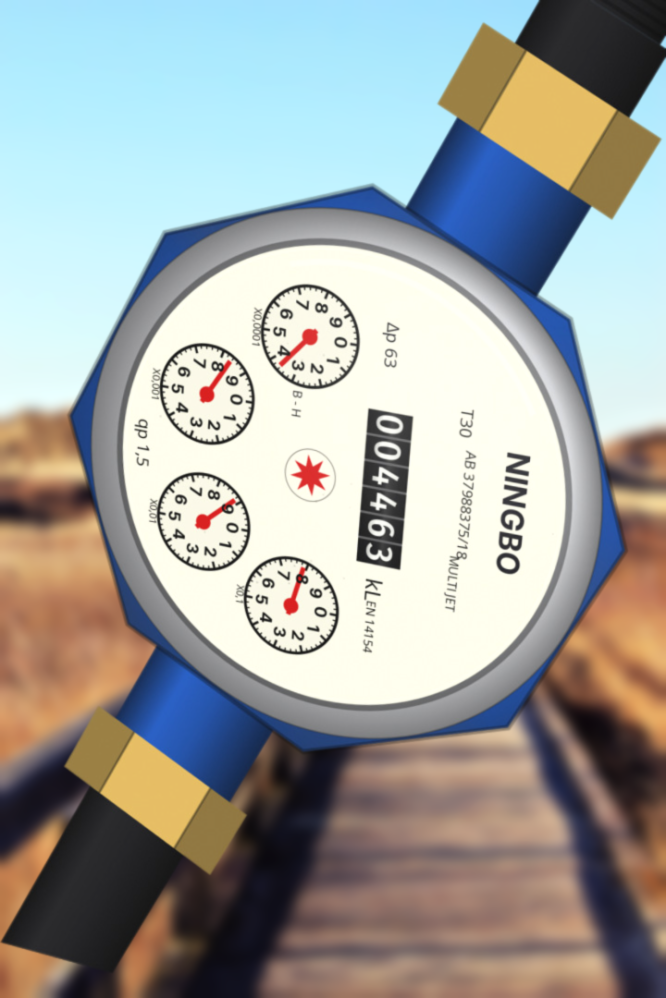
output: 4463.7883 (kL)
